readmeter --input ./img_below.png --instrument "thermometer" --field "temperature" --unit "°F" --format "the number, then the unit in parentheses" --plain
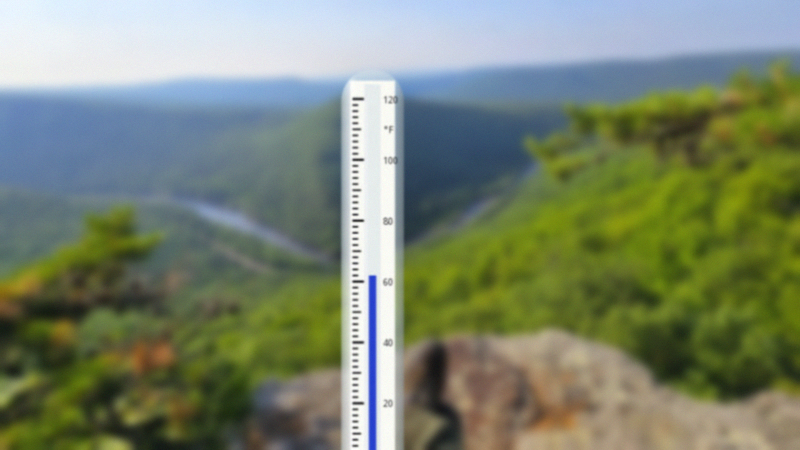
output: 62 (°F)
